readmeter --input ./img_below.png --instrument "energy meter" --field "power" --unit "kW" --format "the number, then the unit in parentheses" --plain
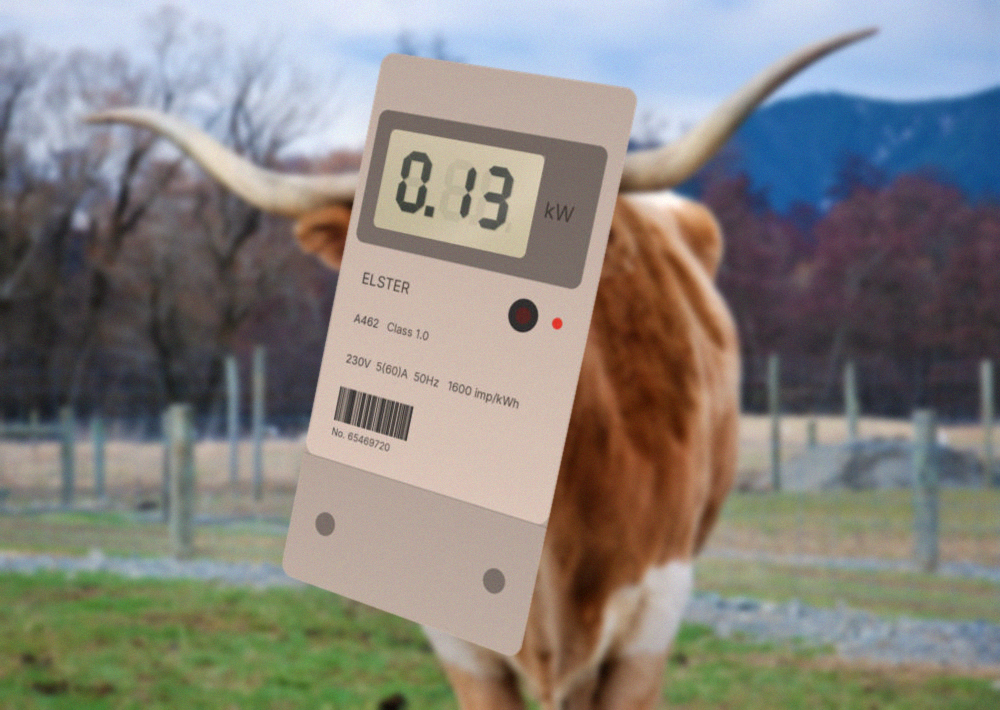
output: 0.13 (kW)
